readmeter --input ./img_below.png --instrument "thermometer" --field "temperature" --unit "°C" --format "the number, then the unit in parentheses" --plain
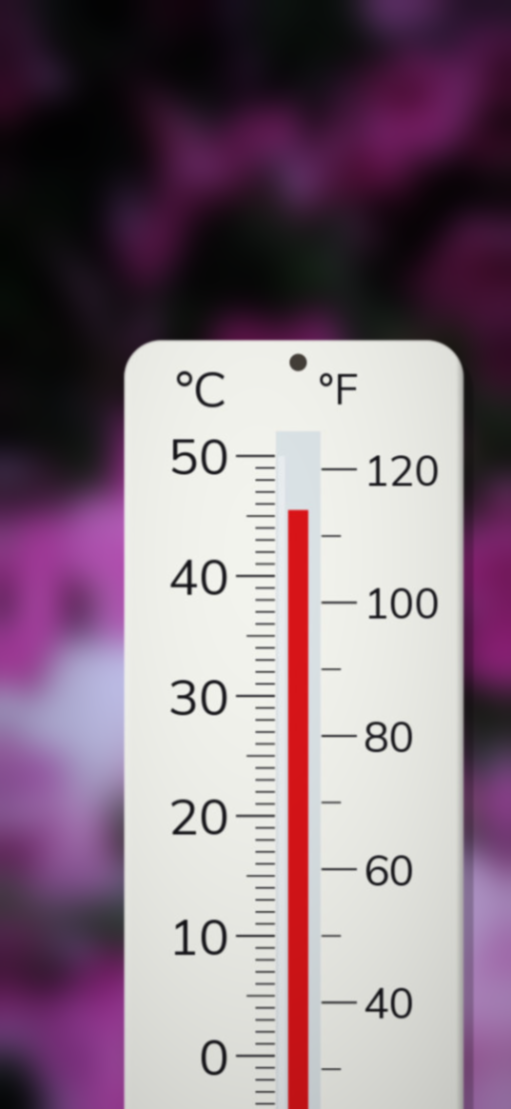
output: 45.5 (°C)
